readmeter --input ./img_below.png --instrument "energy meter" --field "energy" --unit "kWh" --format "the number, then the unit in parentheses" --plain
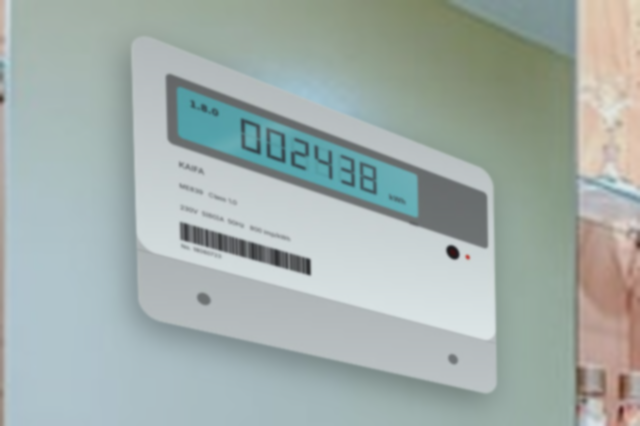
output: 2438 (kWh)
